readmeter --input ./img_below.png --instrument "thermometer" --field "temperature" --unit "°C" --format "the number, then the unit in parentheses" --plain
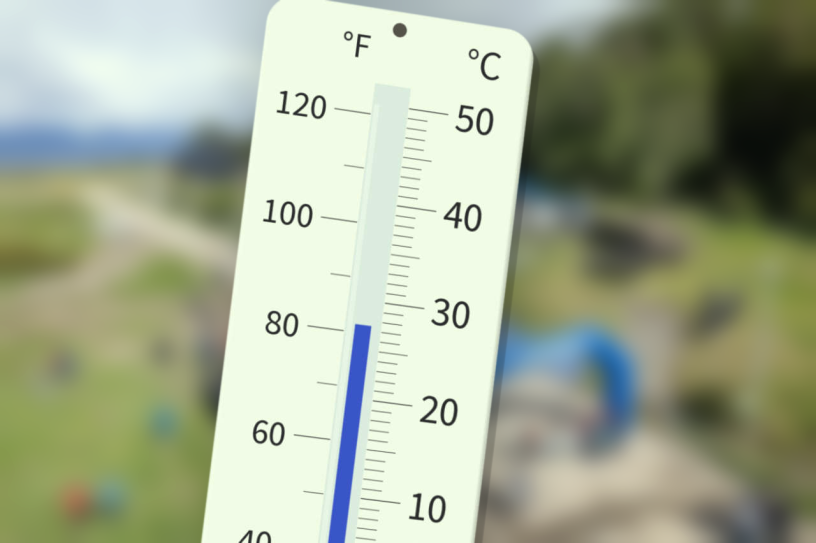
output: 27.5 (°C)
